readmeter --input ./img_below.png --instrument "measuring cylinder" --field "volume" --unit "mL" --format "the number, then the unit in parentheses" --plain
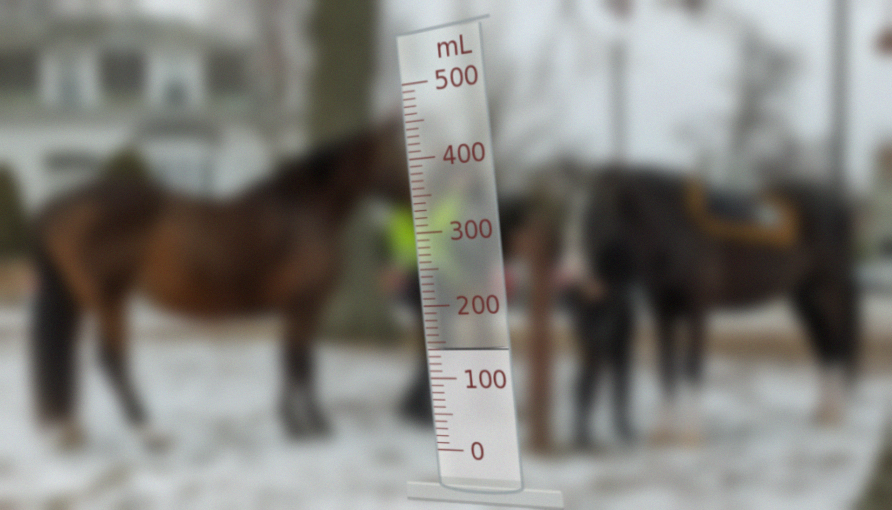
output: 140 (mL)
